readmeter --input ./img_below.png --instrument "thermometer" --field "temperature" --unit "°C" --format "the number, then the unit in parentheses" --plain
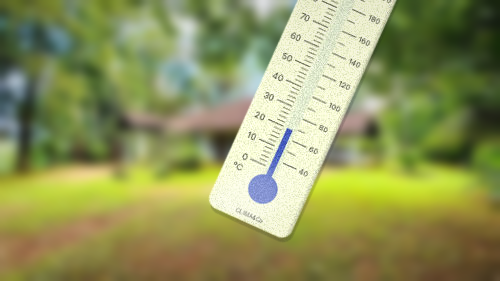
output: 20 (°C)
